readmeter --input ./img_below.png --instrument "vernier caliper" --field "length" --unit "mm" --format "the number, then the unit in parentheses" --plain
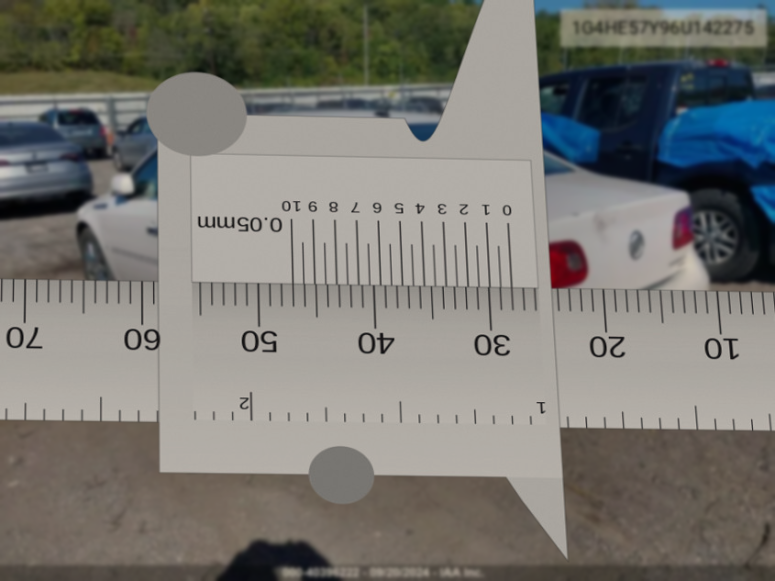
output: 28.0 (mm)
